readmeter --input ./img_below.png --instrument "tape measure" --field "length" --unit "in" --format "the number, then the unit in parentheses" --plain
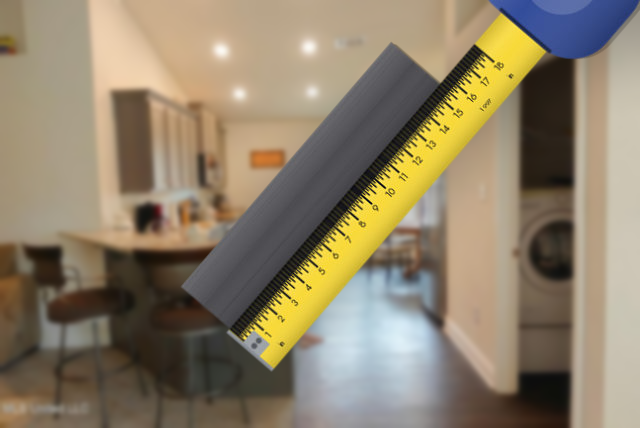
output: 15.5 (in)
